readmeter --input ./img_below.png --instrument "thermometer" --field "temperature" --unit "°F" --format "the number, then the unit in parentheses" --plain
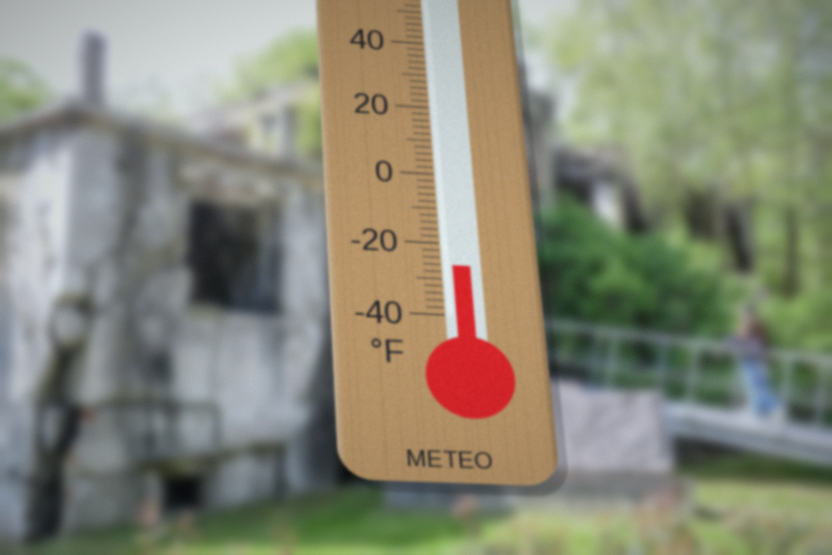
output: -26 (°F)
